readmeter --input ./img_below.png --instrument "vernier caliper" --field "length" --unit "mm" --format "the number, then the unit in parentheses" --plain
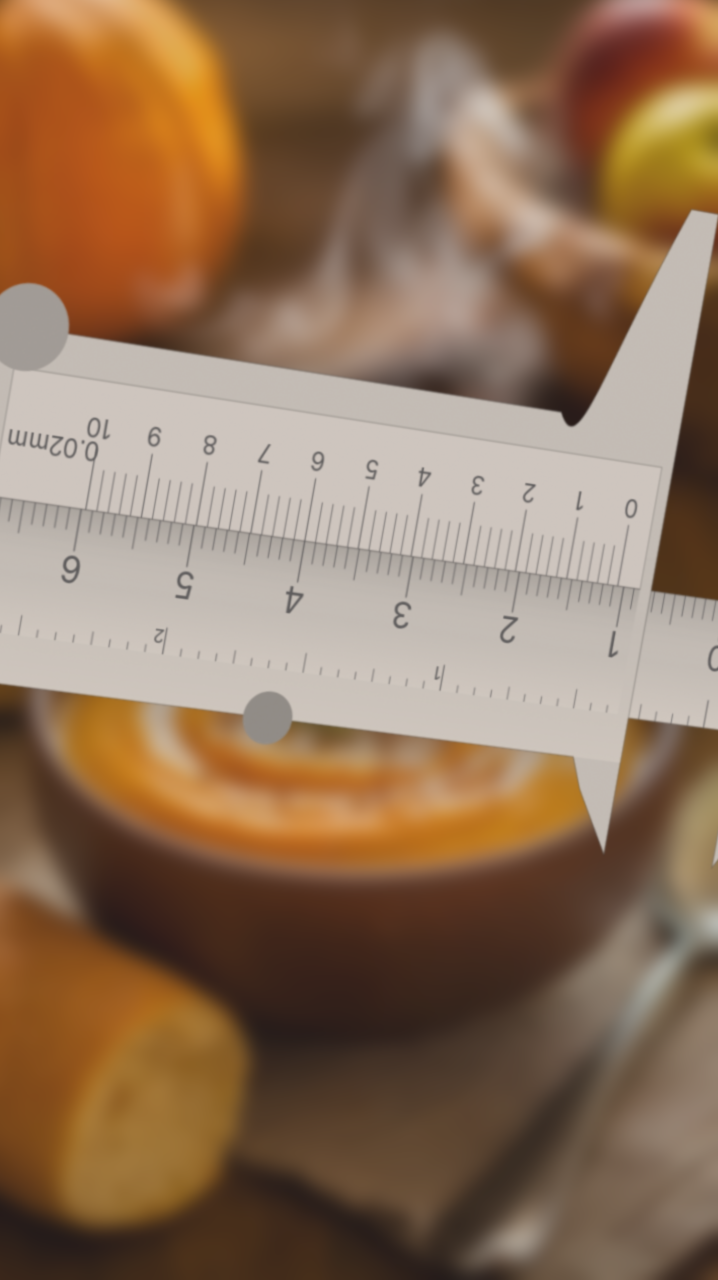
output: 10.6 (mm)
